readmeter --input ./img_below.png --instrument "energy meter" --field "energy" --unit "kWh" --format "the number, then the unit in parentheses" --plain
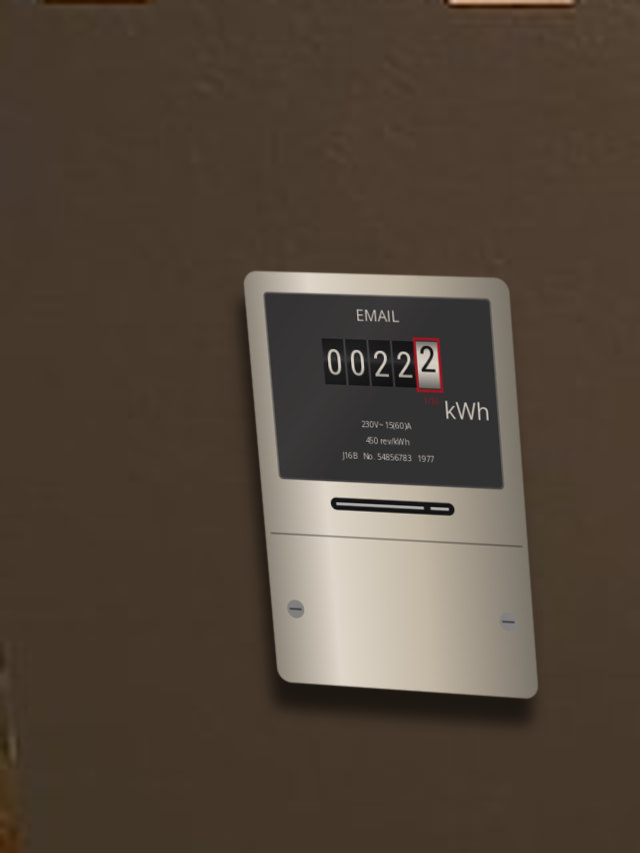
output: 22.2 (kWh)
